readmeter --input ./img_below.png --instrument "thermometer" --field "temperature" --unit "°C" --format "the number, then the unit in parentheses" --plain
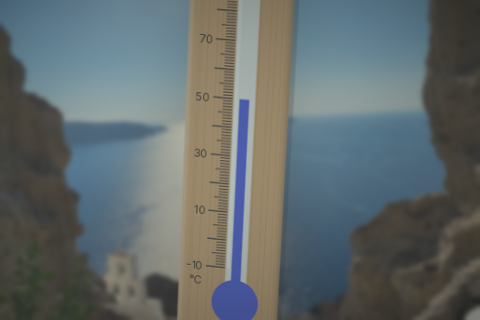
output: 50 (°C)
